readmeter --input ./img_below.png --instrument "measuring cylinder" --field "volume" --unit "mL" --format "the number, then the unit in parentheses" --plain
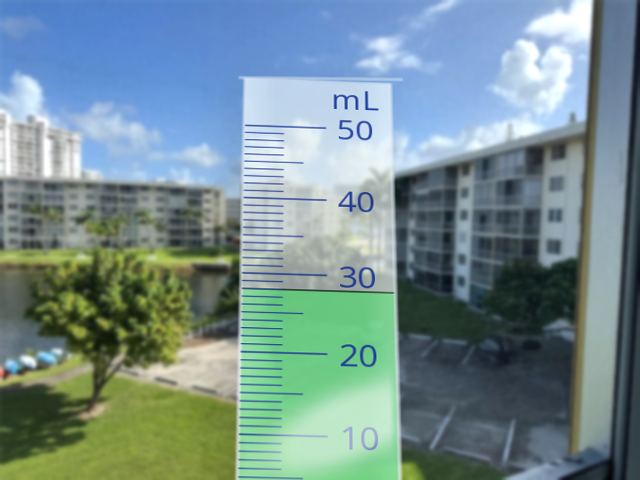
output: 28 (mL)
